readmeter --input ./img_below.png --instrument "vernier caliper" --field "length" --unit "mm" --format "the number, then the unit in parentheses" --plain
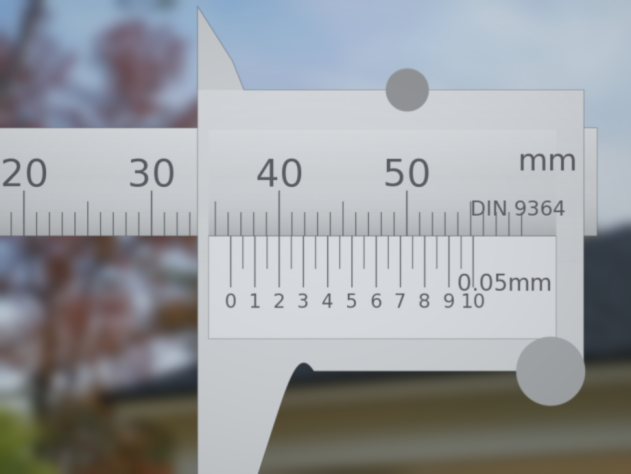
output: 36.2 (mm)
